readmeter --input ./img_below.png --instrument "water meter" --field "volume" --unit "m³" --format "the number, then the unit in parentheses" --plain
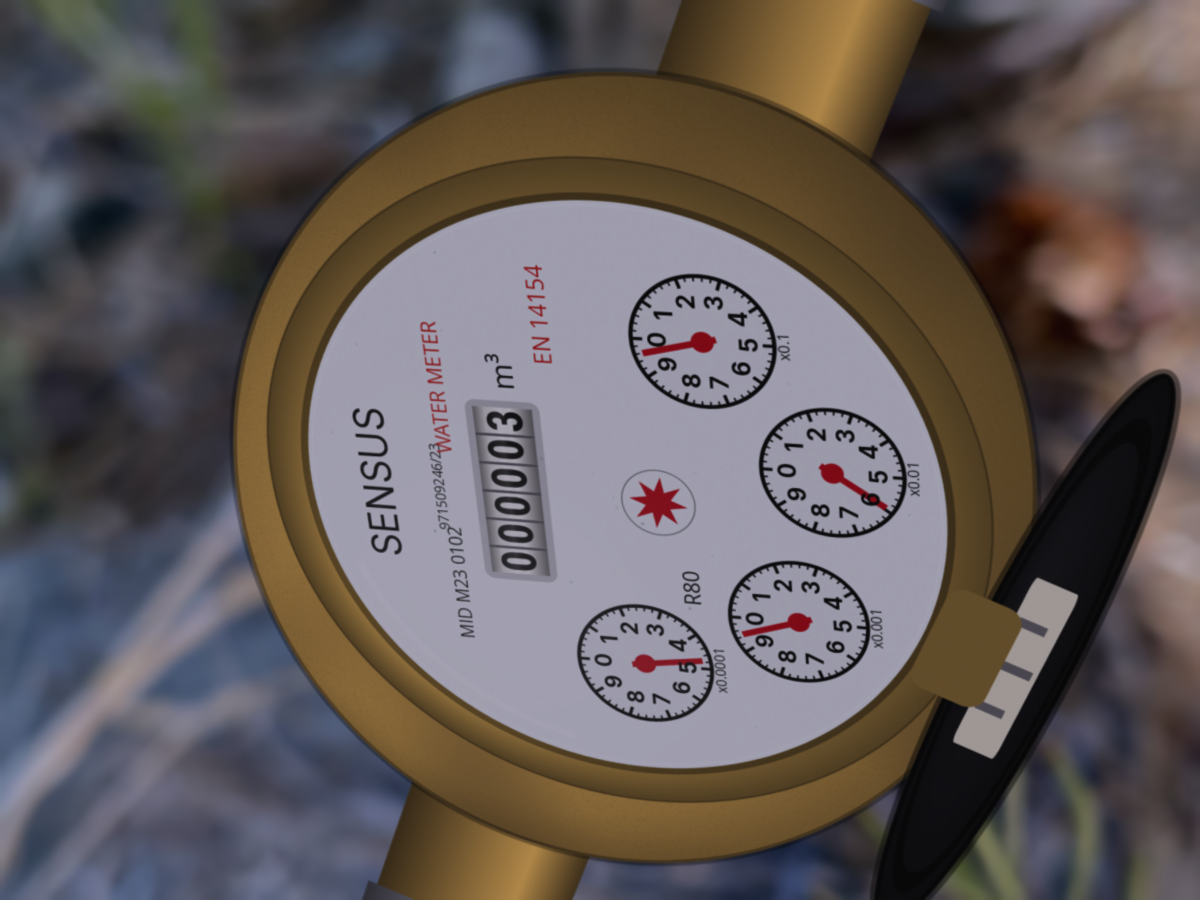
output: 2.9594 (m³)
